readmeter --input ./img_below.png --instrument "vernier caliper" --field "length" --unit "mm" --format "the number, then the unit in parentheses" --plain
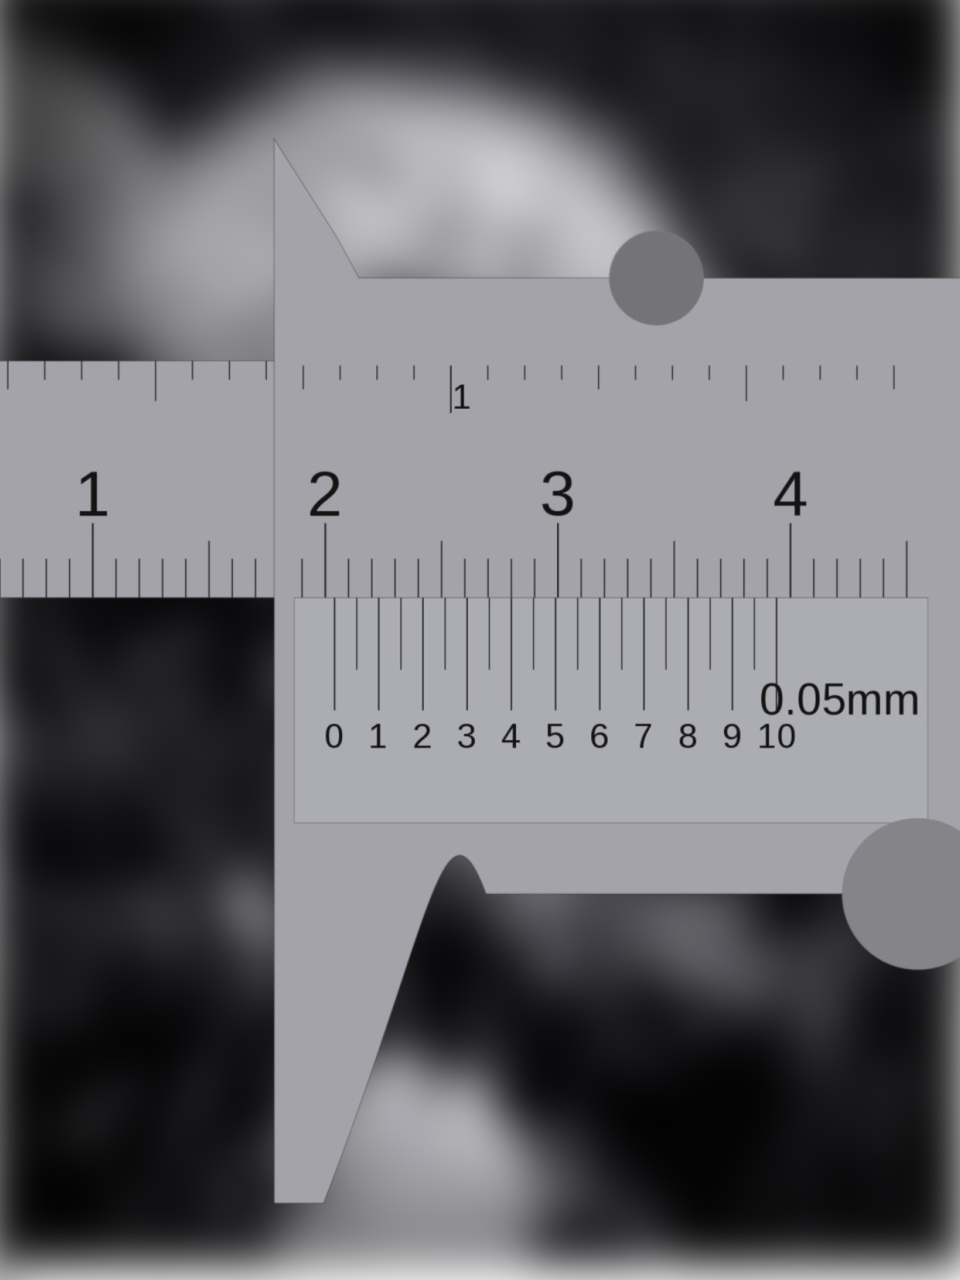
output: 20.4 (mm)
